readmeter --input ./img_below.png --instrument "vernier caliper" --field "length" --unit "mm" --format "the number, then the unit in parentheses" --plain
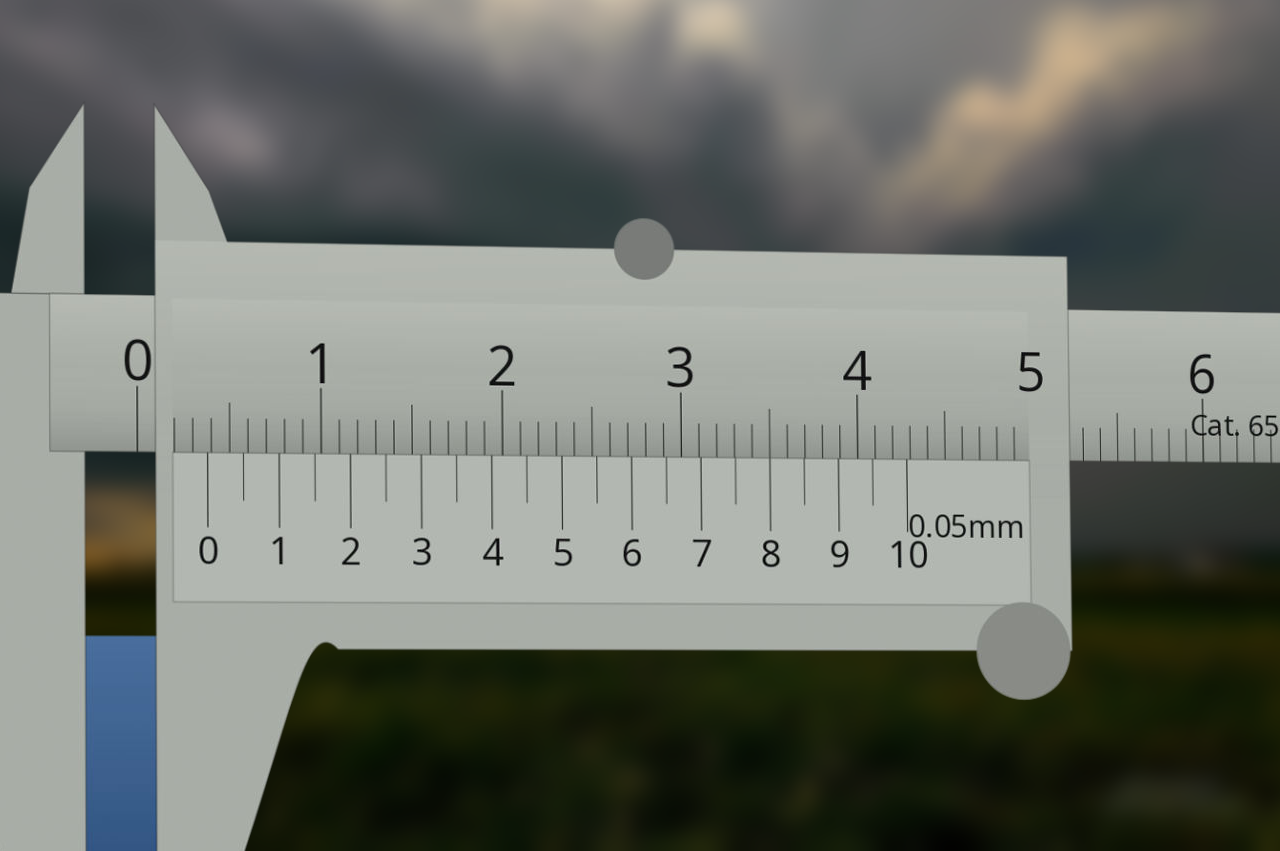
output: 3.8 (mm)
